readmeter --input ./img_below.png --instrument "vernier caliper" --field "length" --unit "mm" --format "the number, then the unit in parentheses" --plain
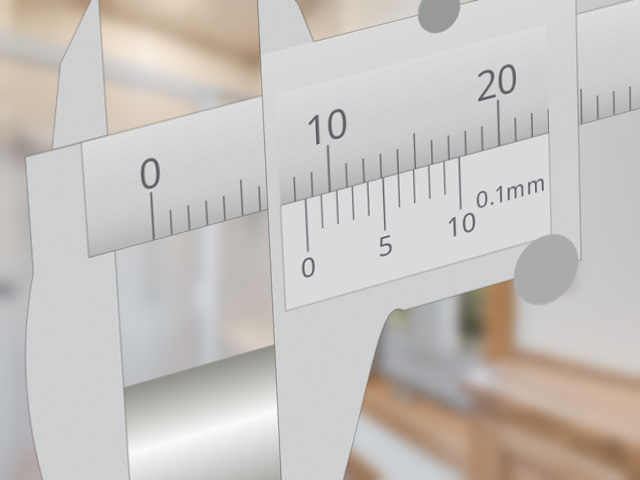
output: 8.6 (mm)
